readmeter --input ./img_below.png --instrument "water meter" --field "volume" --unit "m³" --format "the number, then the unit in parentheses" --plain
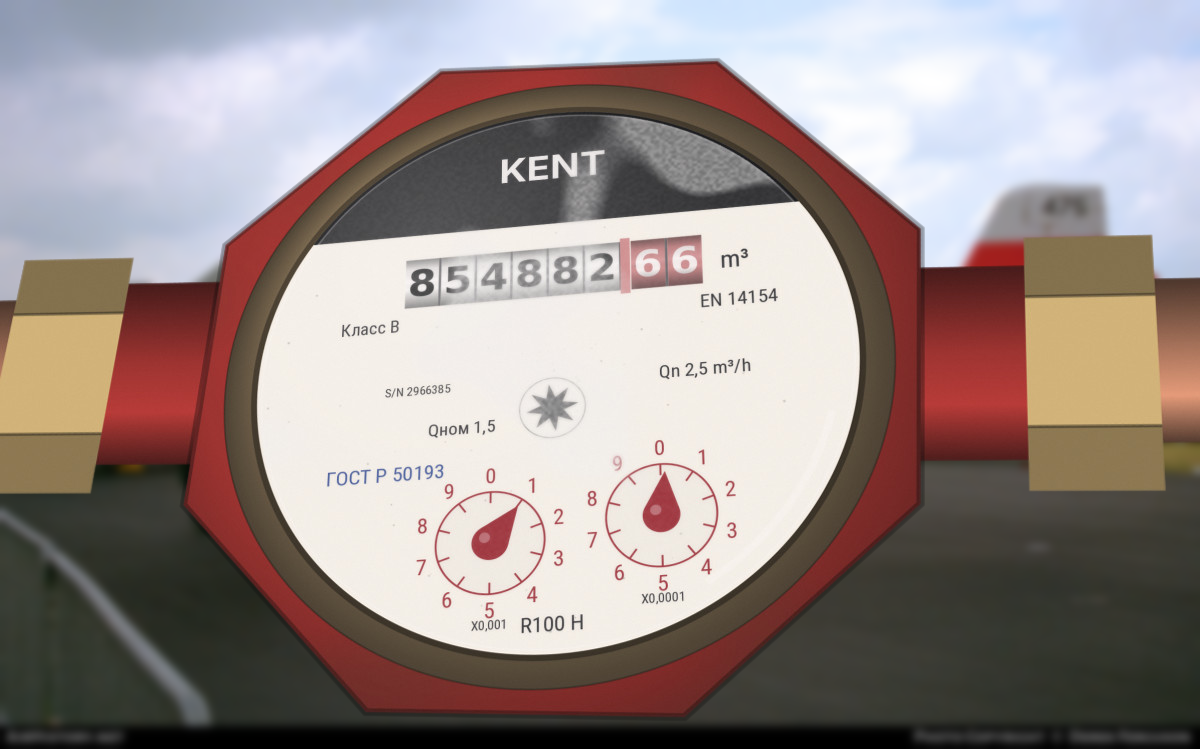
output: 854882.6610 (m³)
